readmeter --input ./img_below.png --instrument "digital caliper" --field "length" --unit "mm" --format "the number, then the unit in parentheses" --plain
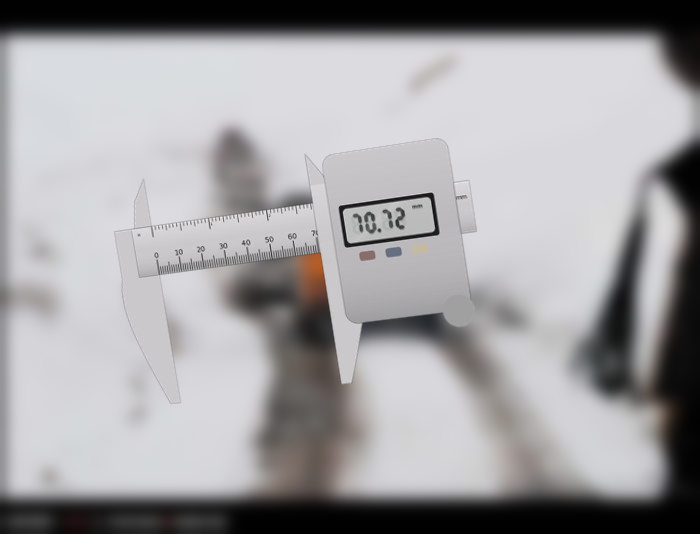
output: 70.72 (mm)
